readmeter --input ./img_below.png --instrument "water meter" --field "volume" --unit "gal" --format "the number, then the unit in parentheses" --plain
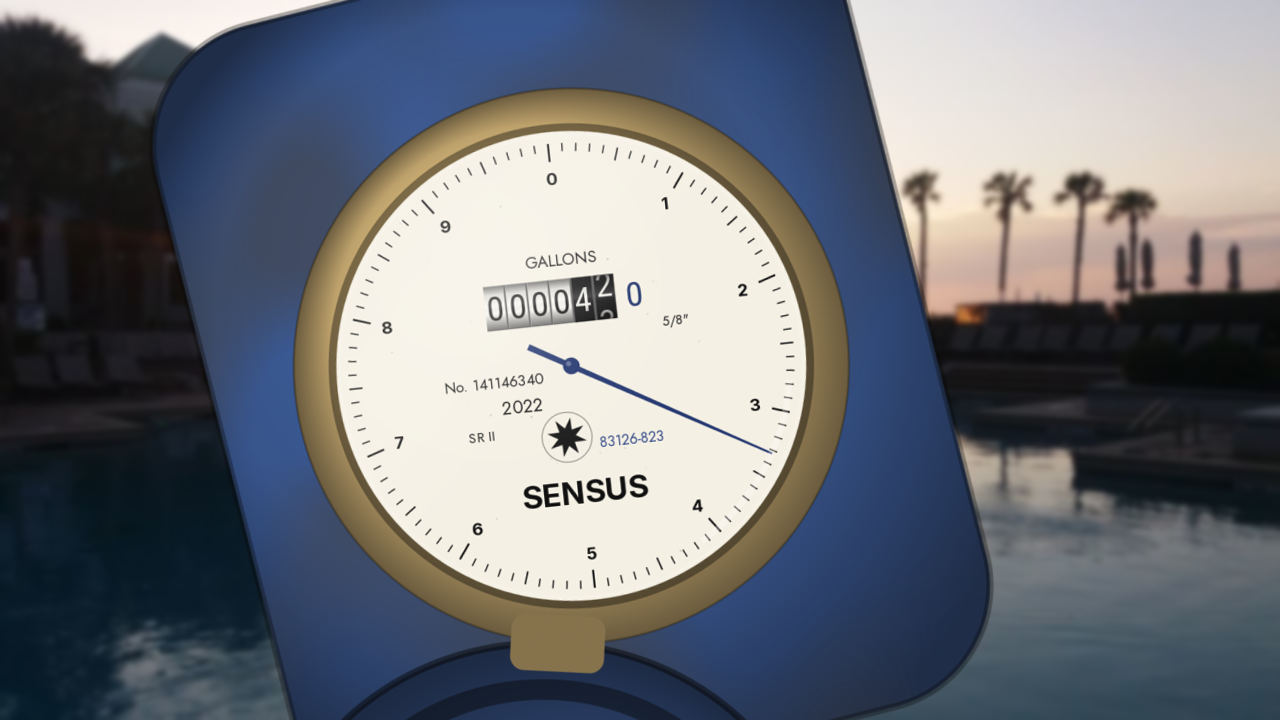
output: 423.3 (gal)
